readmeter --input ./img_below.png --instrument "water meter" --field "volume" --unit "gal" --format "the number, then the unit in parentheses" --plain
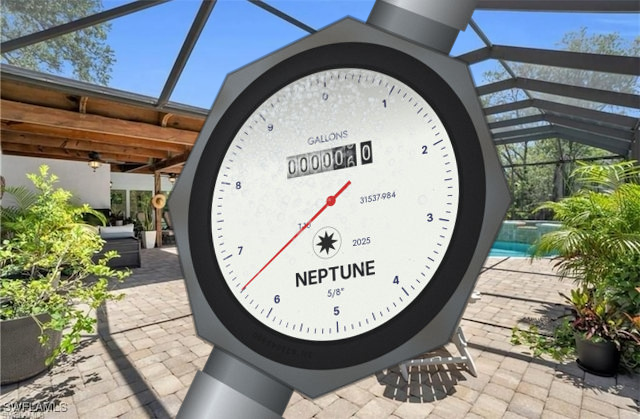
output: 56.5 (gal)
